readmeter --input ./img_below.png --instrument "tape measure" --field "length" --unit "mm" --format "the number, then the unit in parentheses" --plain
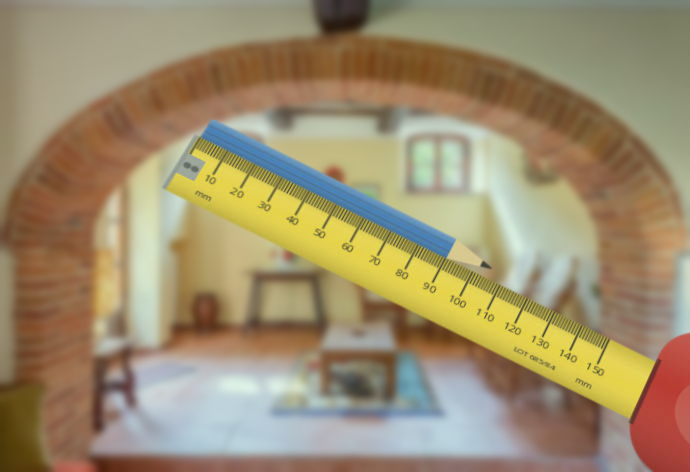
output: 105 (mm)
